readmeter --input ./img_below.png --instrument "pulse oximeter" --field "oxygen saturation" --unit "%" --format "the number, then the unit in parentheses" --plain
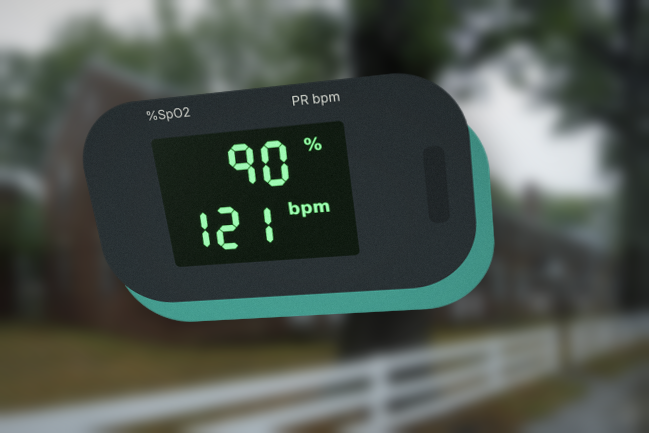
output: 90 (%)
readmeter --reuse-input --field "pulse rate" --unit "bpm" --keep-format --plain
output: 121 (bpm)
